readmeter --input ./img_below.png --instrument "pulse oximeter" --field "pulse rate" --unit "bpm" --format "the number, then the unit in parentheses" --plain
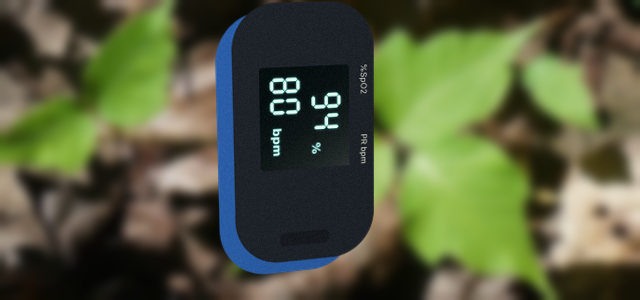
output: 80 (bpm)
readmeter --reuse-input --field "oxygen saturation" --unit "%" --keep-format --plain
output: 94 (%)
